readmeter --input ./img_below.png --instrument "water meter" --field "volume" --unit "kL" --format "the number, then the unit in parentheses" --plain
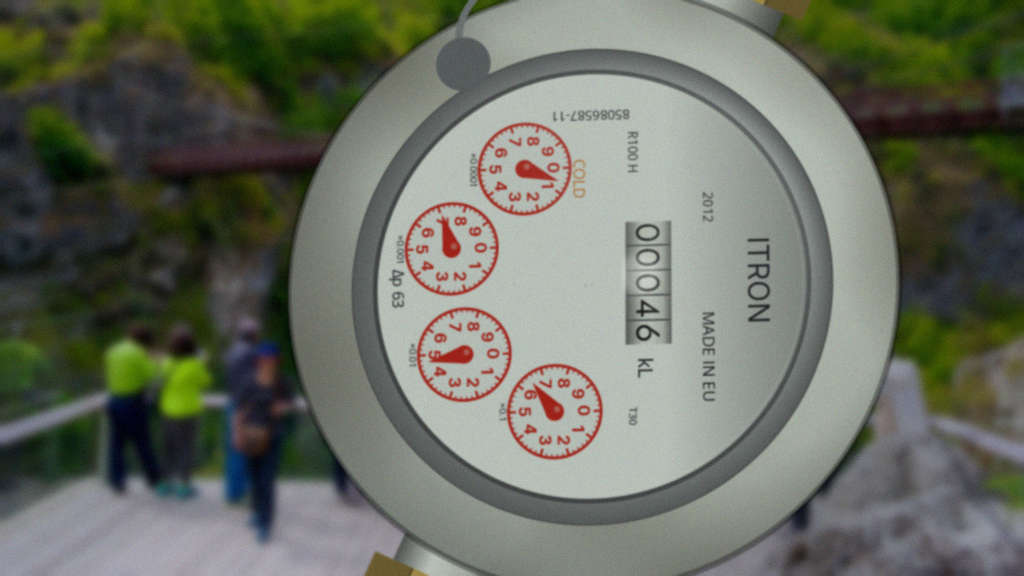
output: 46.6470 (kL)
